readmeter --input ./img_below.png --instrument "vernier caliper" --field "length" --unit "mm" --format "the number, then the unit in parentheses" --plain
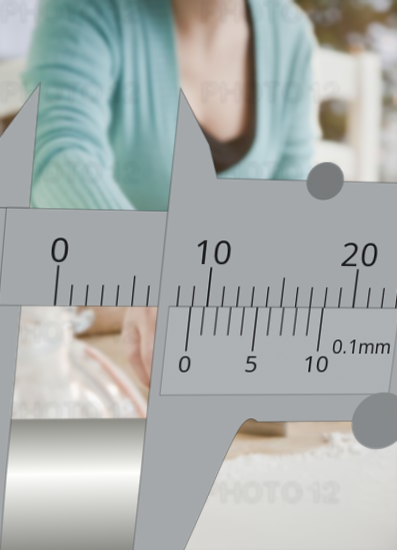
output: 8.9 (mm)
